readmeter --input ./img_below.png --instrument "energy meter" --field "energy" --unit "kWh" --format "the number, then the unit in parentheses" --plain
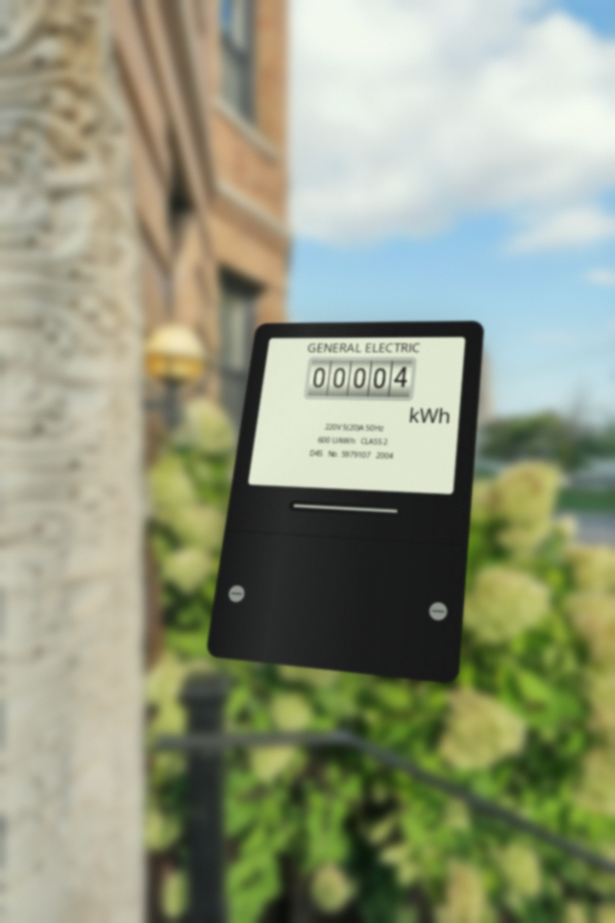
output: 4 (kWh)
